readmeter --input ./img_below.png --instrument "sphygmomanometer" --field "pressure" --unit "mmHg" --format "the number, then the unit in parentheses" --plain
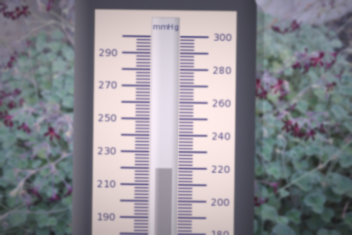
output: 220 (mmHg)
